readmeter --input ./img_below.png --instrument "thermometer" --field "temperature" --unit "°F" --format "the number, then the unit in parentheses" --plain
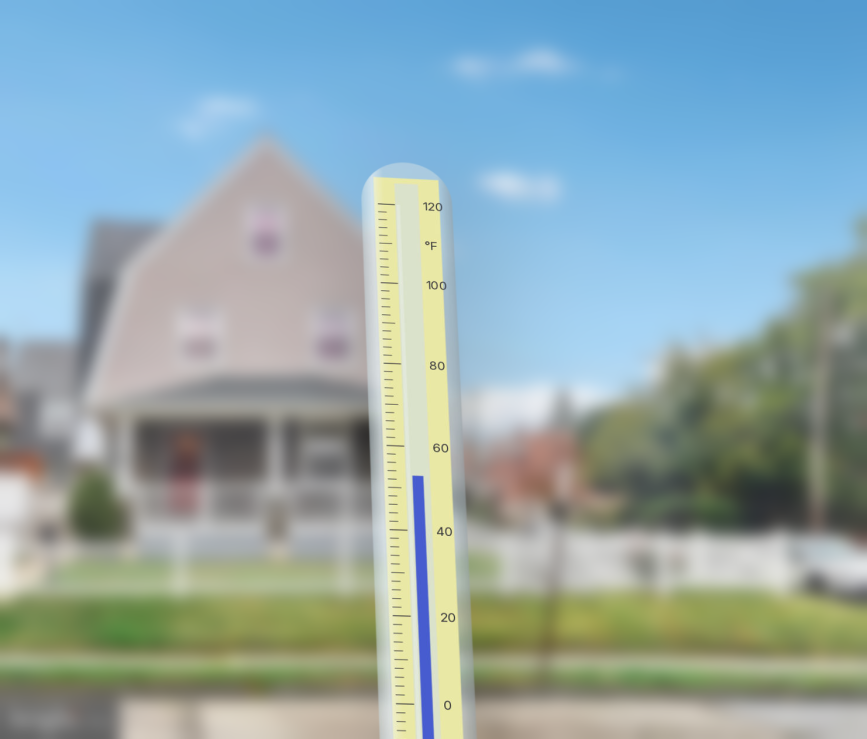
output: 53 (°F)
